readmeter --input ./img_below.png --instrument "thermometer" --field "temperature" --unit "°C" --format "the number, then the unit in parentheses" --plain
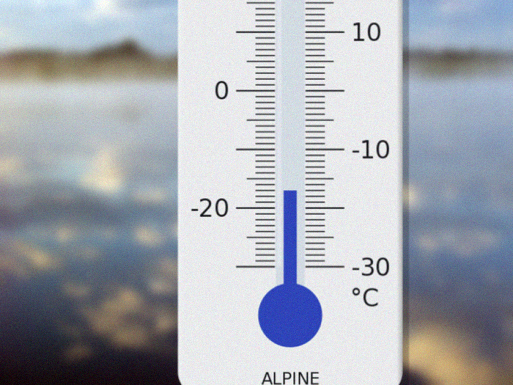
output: -17 (°C)
